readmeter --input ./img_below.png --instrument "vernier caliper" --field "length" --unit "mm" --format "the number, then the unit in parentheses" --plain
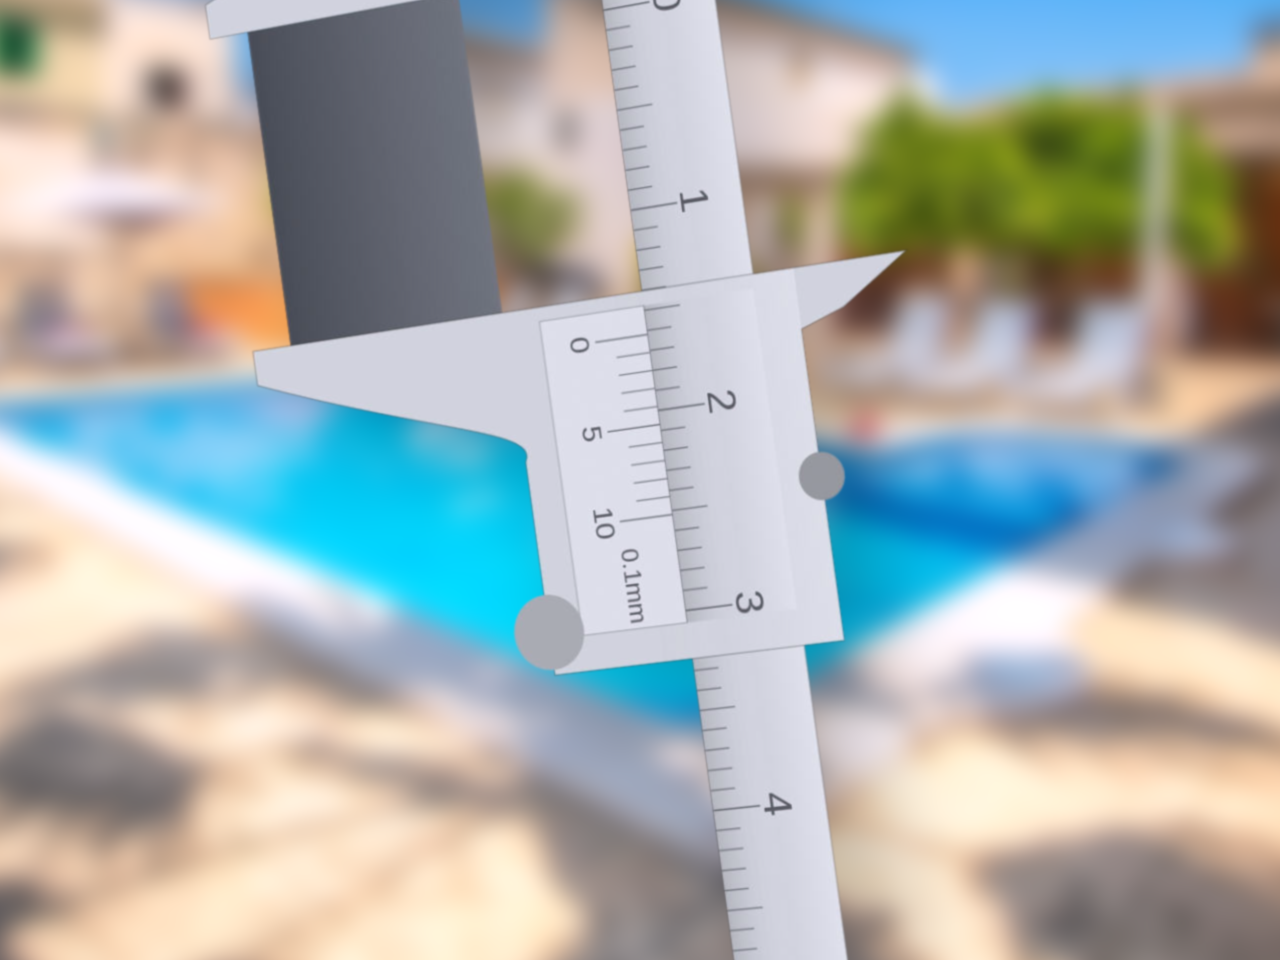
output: 16.2 (mm)
